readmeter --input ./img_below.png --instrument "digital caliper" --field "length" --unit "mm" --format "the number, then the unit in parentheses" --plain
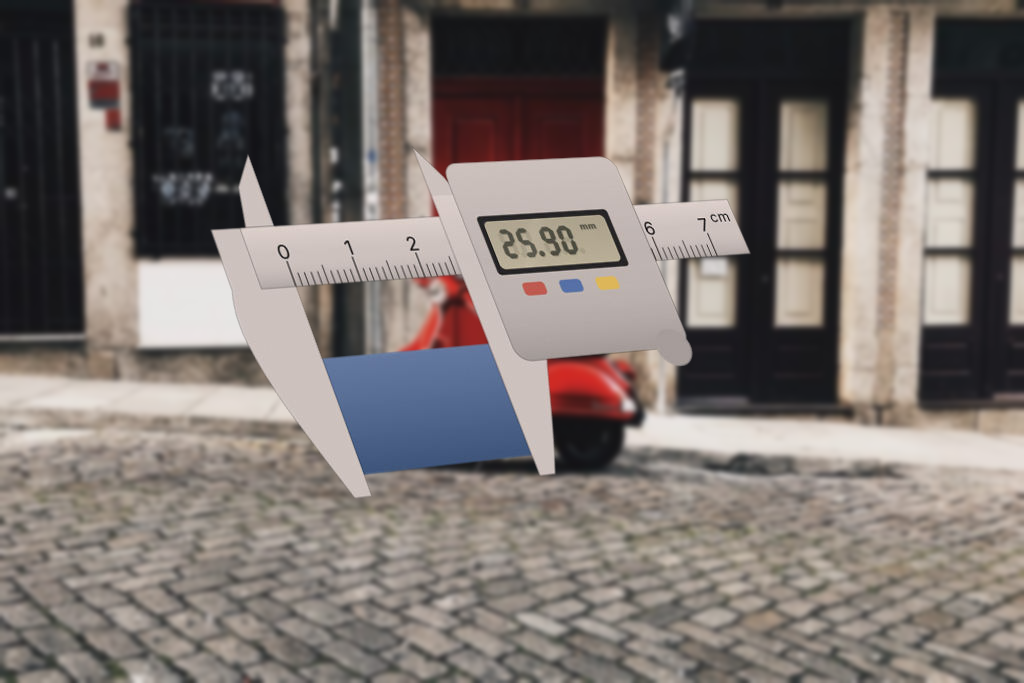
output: 25.90 (mm)
